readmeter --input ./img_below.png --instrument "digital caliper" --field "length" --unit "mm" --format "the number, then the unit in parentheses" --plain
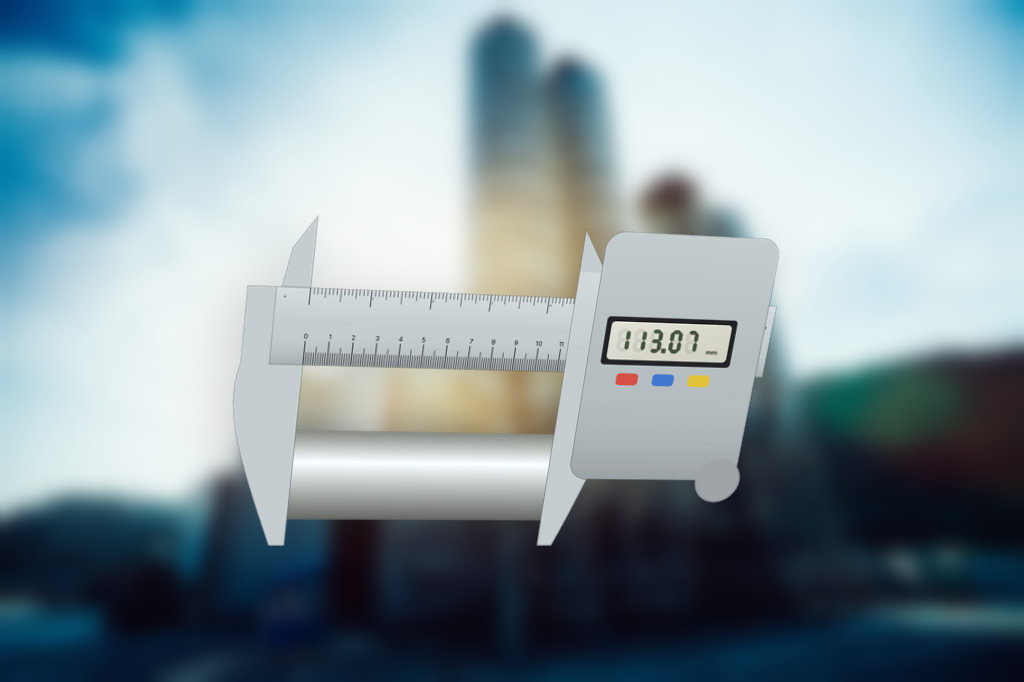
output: 113.07 (mm)
